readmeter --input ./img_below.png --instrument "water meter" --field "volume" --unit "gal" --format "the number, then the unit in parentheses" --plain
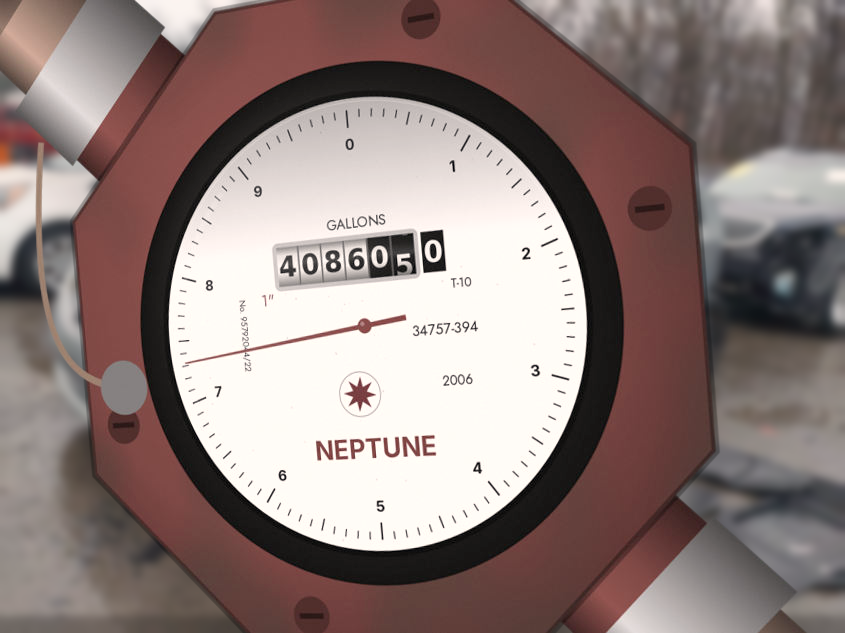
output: 4086047.3 (gal)
